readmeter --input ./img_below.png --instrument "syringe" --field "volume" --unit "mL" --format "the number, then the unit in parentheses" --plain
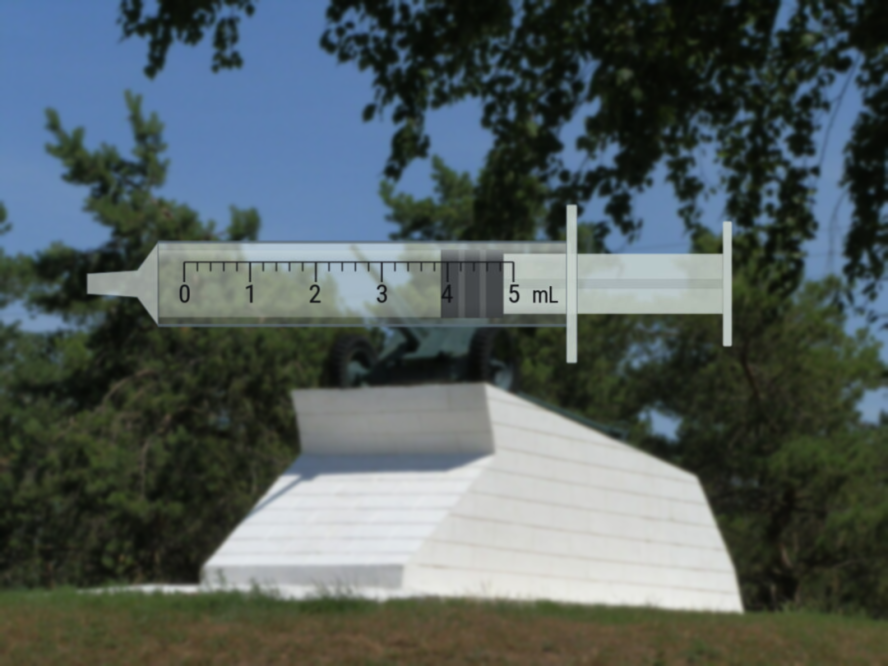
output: 3.9 (mL)
